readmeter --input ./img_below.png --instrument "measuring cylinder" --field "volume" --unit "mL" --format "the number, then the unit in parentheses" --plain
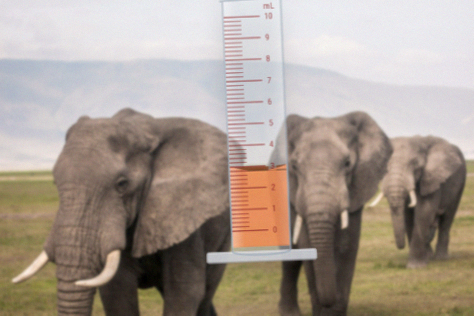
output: 2.8 (mL)
